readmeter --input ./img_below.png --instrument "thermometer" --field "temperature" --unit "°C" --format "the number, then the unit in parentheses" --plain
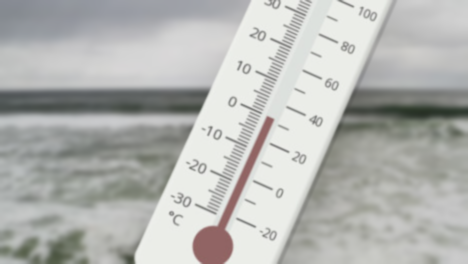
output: 0 (°C)
